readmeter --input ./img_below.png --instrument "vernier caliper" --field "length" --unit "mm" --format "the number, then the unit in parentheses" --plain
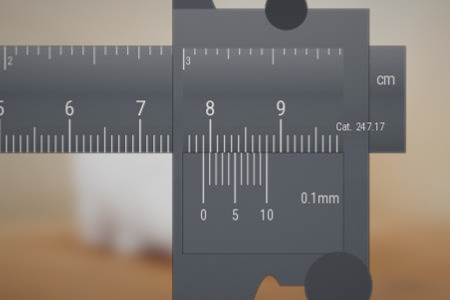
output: 79.0 (mm)
